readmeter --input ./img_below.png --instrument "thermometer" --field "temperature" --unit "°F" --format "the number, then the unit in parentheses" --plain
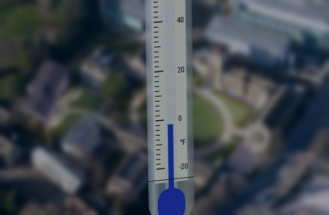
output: -2 (°F)
